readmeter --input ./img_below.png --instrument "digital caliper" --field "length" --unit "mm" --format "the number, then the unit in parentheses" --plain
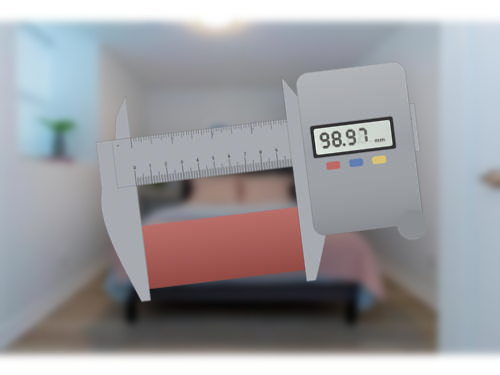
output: 98.97 (mm)
